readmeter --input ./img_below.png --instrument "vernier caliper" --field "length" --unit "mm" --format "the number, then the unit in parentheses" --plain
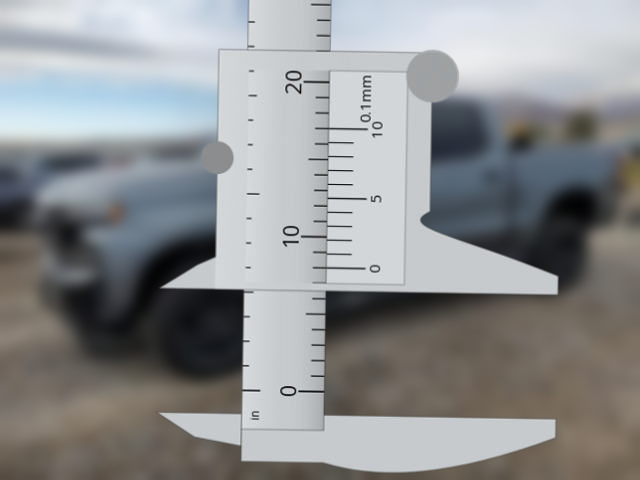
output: 8.0 (mm)
